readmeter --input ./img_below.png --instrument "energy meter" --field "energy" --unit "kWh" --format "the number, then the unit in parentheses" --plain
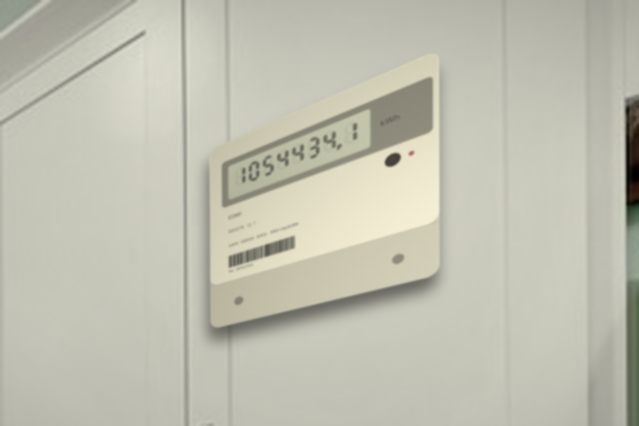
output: 1054434.1 (kWh)
